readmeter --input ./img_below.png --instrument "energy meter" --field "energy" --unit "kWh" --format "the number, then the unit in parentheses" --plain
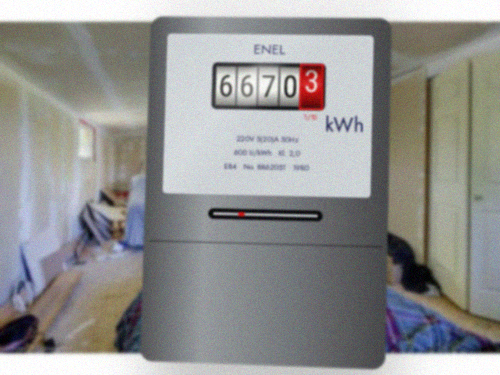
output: 6670.3 (kWh)
